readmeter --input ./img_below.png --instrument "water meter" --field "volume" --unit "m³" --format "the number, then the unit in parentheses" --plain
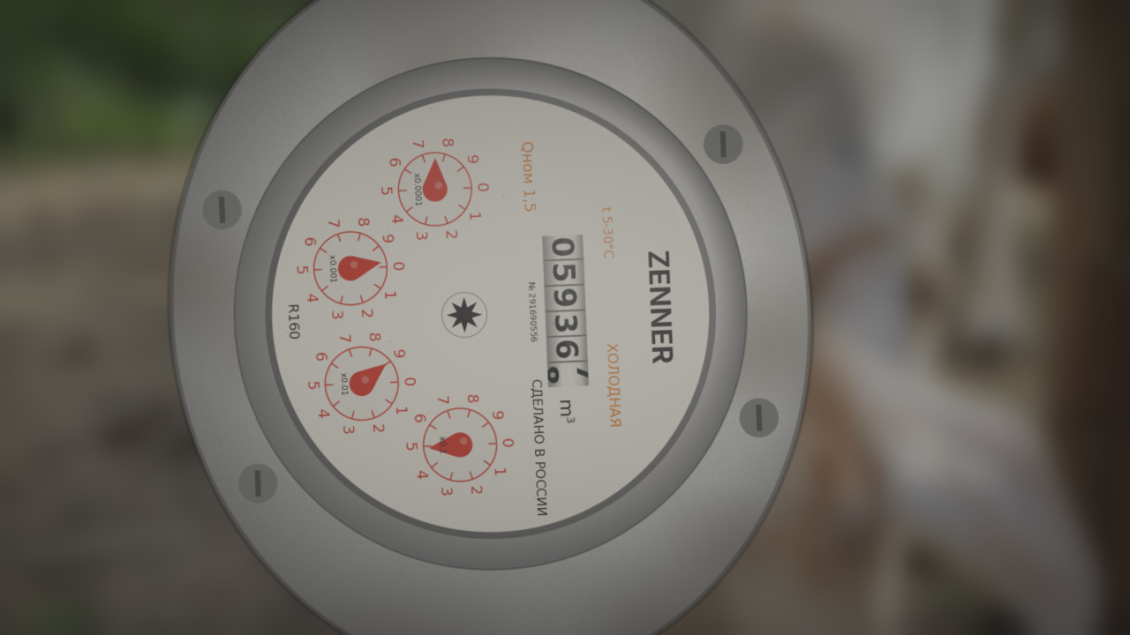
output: 59367.4897 (m³)
